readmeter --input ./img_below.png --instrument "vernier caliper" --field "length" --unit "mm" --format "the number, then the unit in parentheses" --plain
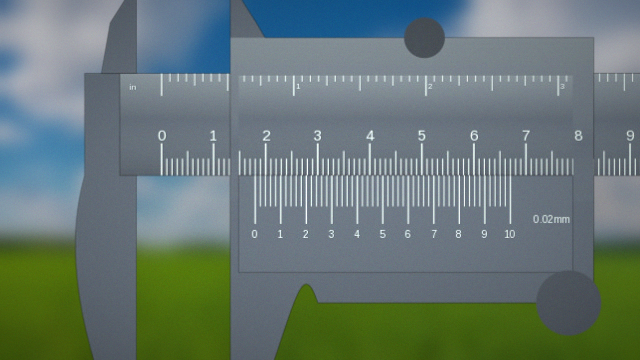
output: 18.0 (mm)
